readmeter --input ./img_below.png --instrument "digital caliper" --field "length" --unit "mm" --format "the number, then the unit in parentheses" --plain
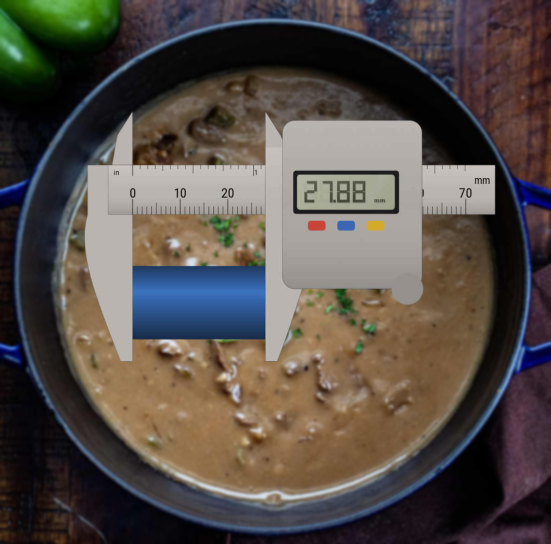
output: 27.88 (mm)
